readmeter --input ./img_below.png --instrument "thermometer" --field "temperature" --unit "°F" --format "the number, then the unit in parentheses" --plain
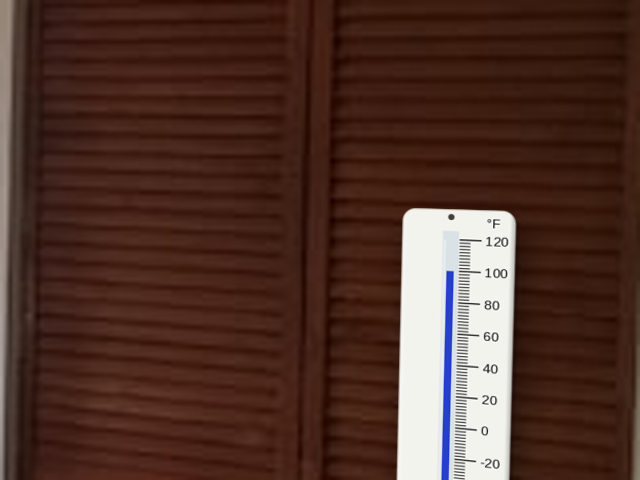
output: 100 (°F)
